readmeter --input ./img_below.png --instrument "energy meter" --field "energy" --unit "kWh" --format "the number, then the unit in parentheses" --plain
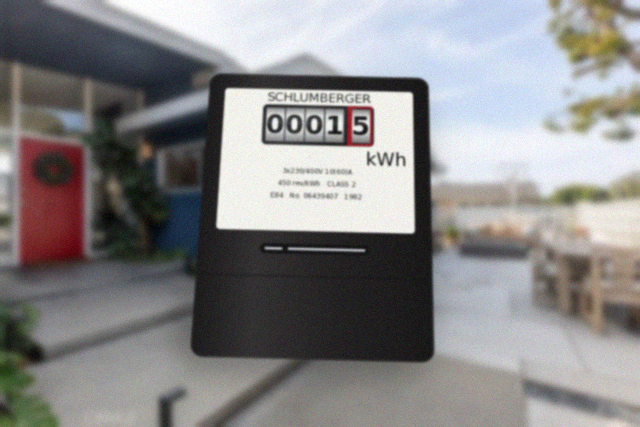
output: 1.5 (kWh)
